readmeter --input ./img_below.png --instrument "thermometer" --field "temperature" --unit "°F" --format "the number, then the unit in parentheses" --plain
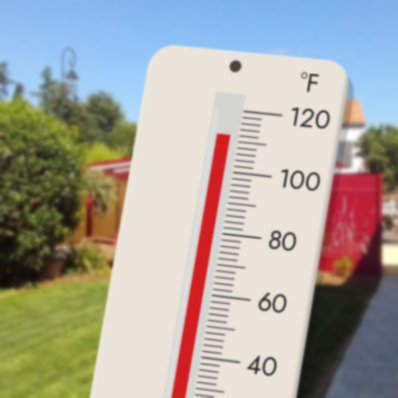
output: 112 (°F)
